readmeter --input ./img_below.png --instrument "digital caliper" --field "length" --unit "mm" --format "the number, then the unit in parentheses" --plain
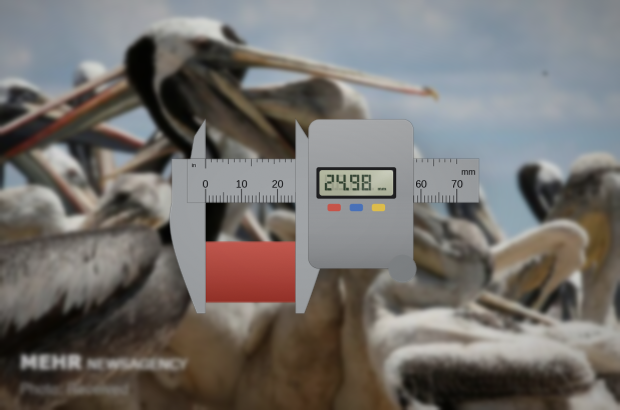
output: 24.98 (mm)
